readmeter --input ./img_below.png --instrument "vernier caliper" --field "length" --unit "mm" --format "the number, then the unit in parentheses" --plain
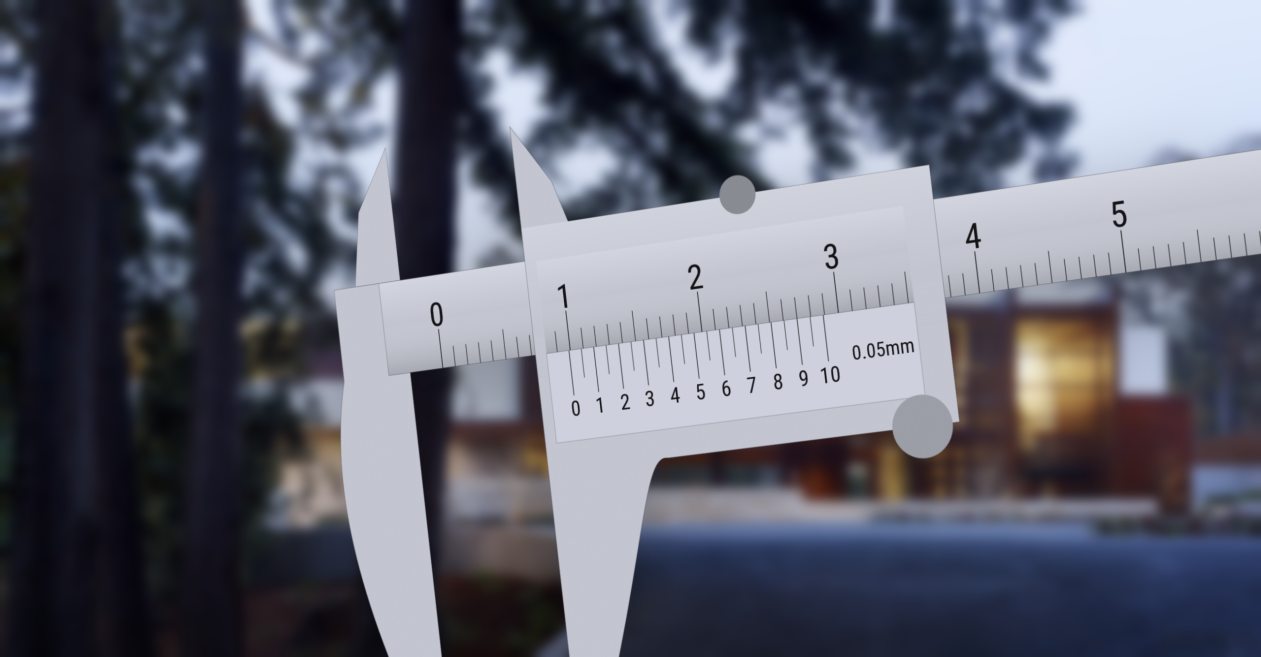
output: 9.9 (mm)
